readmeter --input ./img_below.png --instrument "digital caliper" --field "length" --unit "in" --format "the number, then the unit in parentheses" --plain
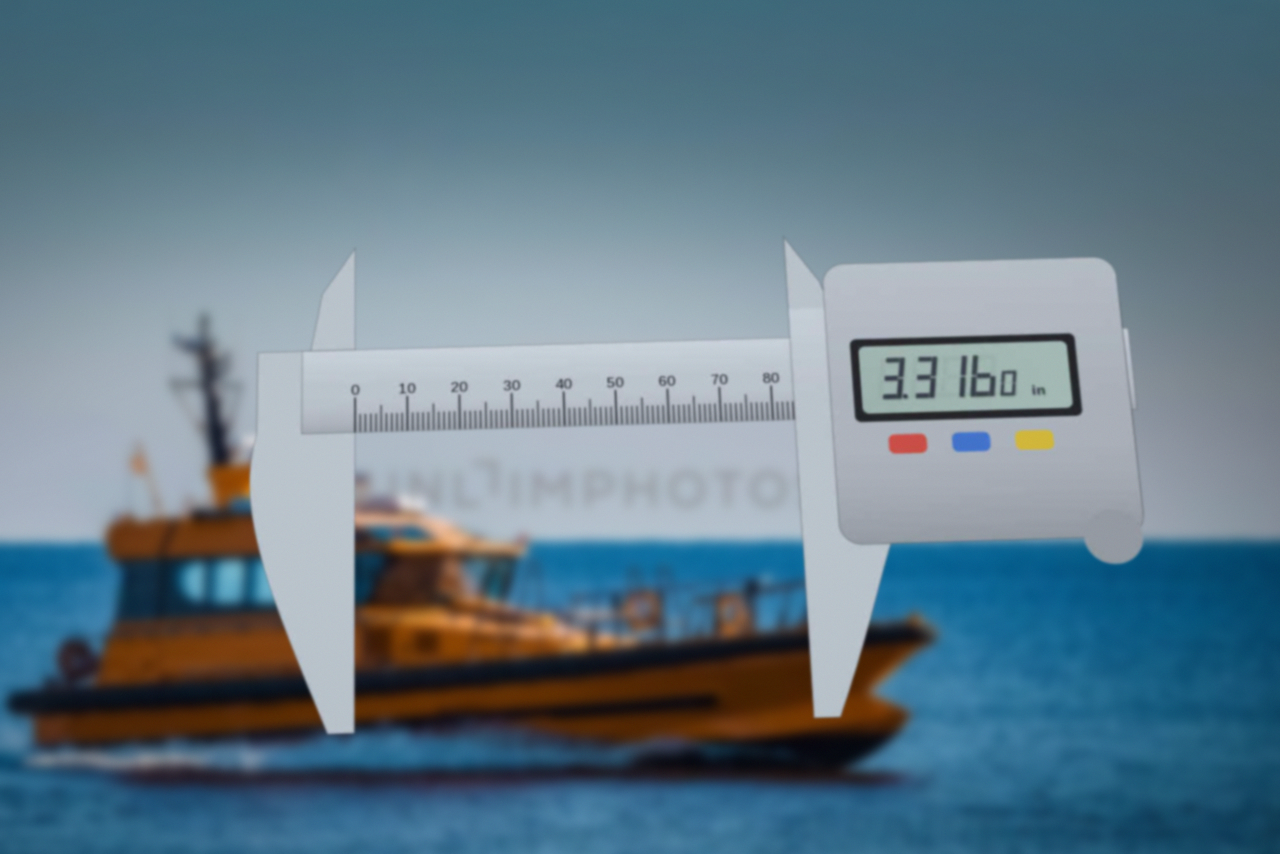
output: 3.3160 (in)
